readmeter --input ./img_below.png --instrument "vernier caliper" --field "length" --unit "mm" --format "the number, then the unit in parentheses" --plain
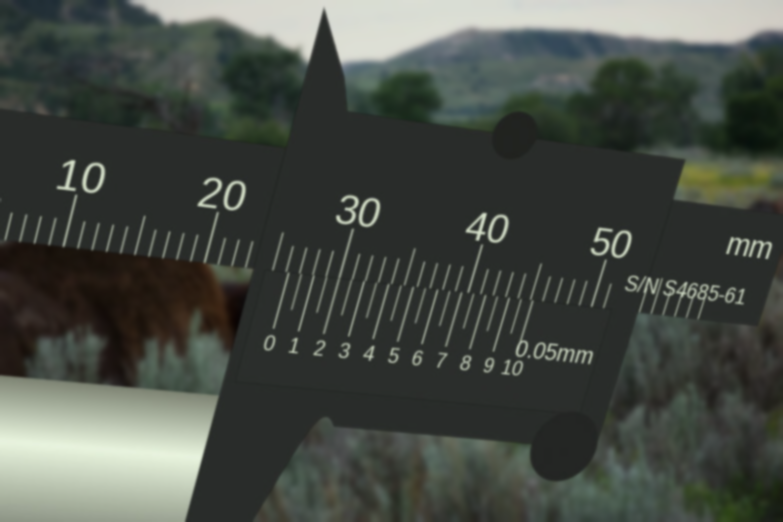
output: 26.2 (mm)
